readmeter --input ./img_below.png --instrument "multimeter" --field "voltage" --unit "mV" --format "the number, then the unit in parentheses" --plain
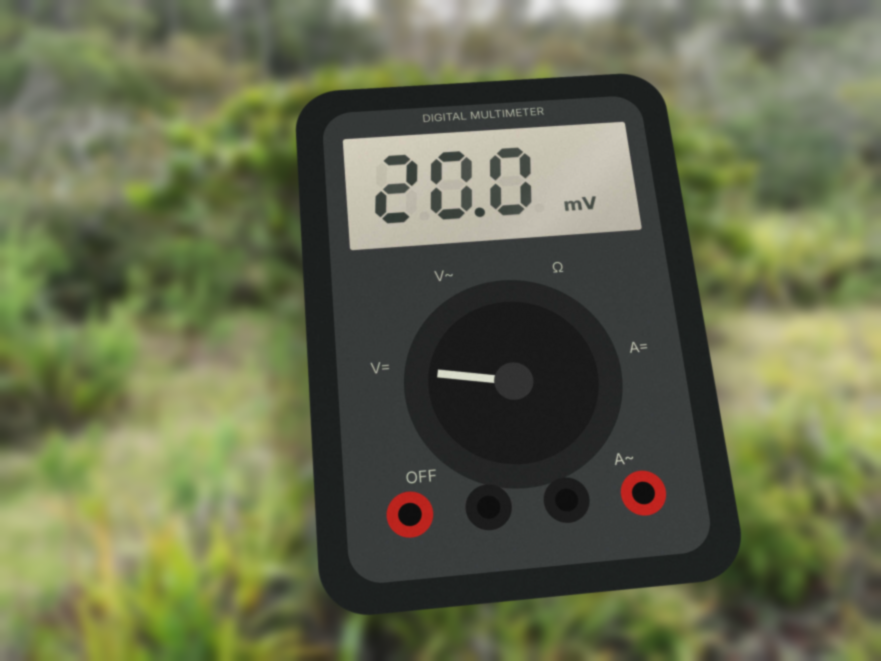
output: 20.0 (mV)
